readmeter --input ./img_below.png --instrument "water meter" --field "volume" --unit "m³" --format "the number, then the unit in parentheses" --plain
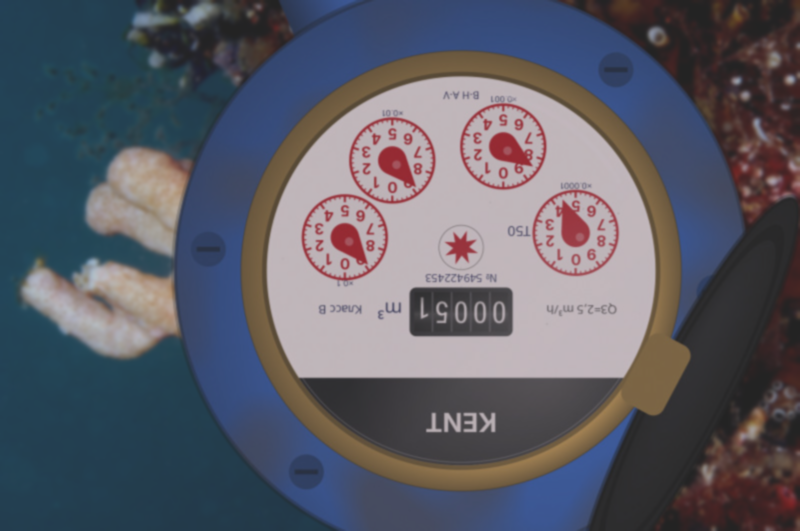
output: 50.8884 (m³)
